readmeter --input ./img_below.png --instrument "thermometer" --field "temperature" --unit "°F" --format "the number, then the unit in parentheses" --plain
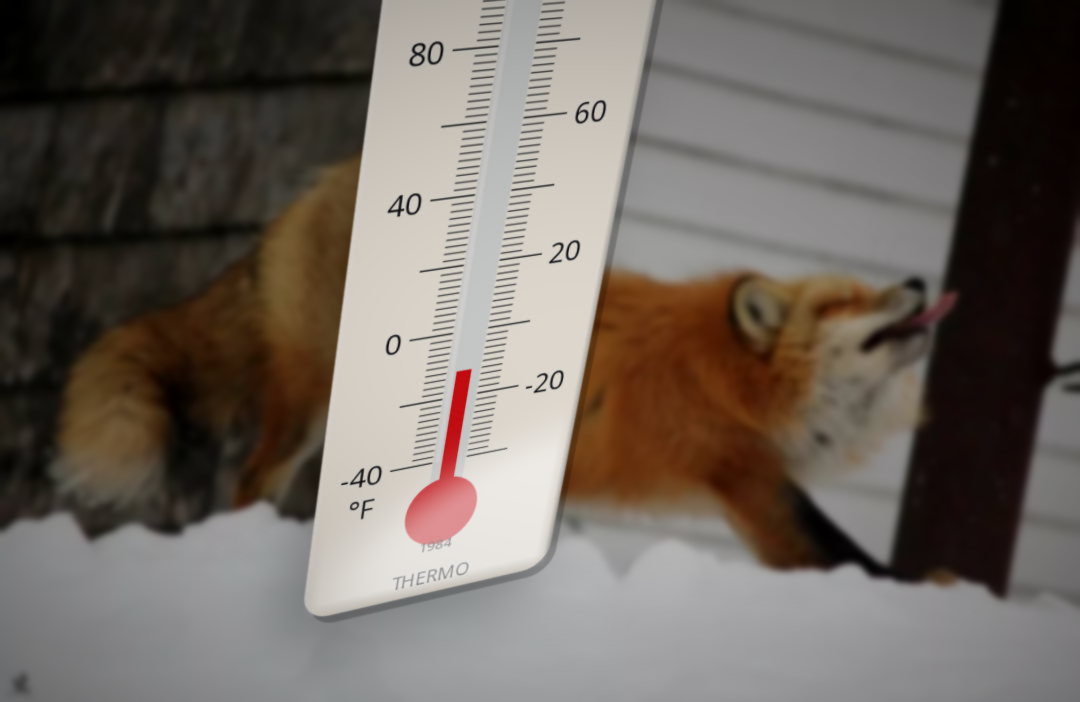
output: -12 (°F)
